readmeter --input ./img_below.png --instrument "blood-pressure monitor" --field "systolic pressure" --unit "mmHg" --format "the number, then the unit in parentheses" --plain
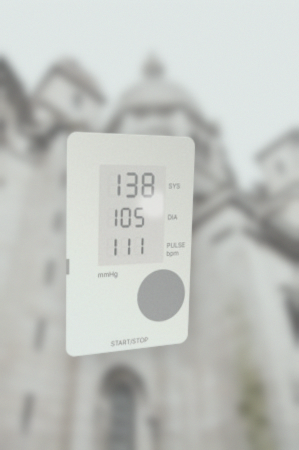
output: 138 (mmHg)
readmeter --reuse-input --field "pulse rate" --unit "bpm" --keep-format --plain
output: 111 (bpm)
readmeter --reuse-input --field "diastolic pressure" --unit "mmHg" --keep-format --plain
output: 105 (mmHg)
